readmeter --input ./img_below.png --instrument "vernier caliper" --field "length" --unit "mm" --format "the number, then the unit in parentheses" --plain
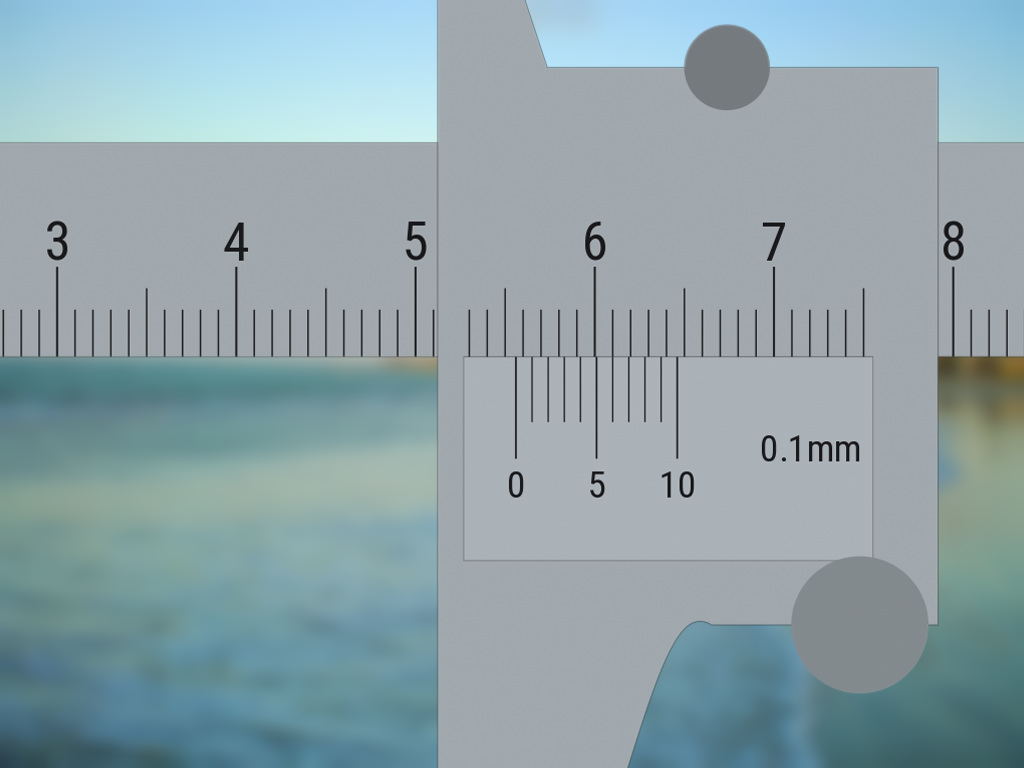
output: 55.6 (mm)
